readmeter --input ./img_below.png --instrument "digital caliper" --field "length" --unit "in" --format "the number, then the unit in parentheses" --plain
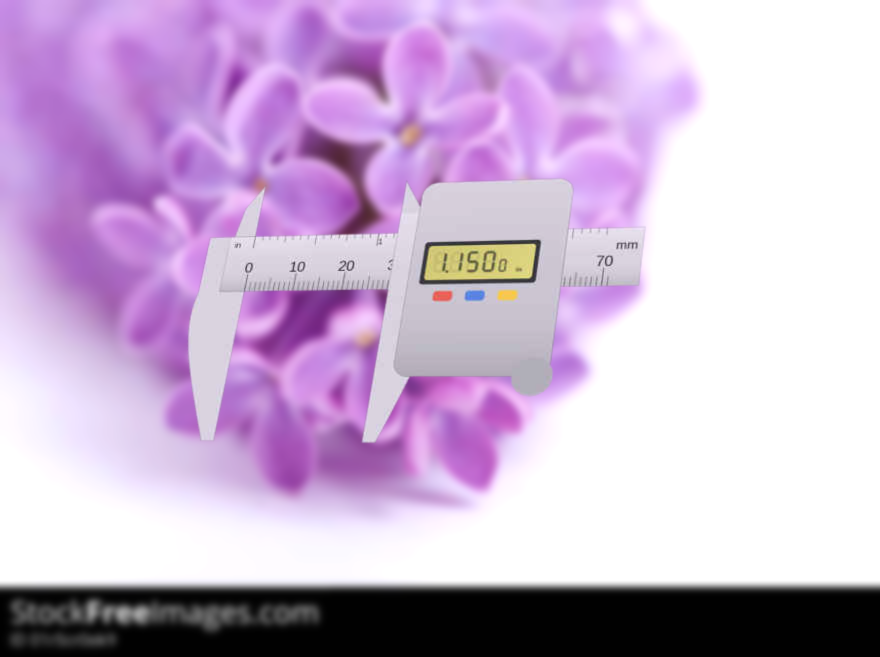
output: 1.1500 (in)
